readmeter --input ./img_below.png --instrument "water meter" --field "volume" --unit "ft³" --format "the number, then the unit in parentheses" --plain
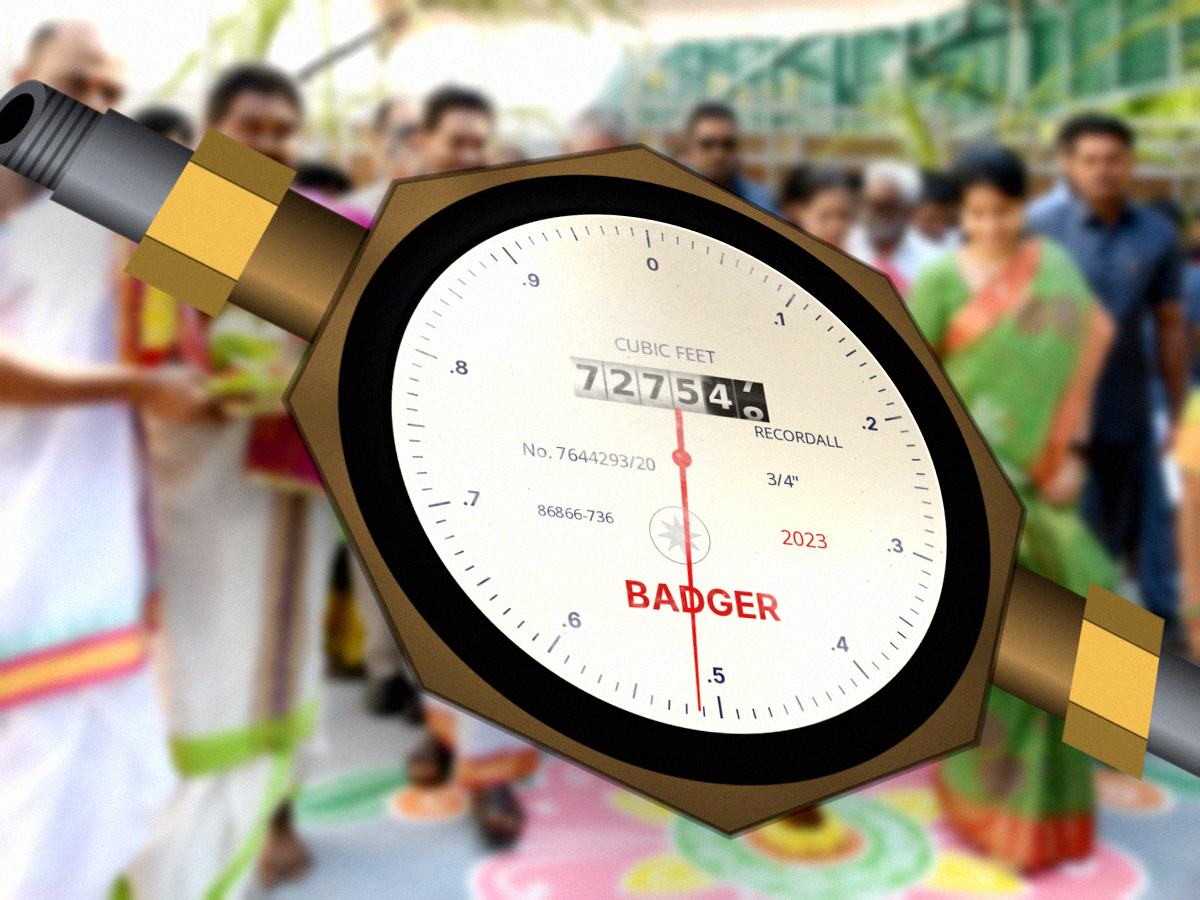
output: 727547.51 (ft³)
